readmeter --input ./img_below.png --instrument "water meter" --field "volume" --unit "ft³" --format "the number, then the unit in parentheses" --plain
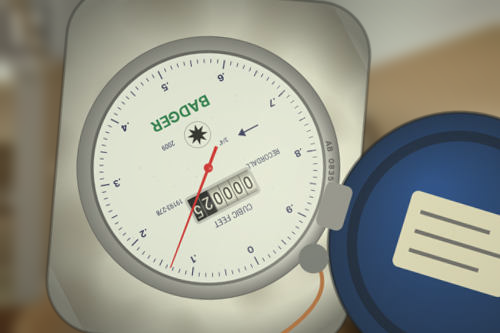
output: 25.13 (ft³)
